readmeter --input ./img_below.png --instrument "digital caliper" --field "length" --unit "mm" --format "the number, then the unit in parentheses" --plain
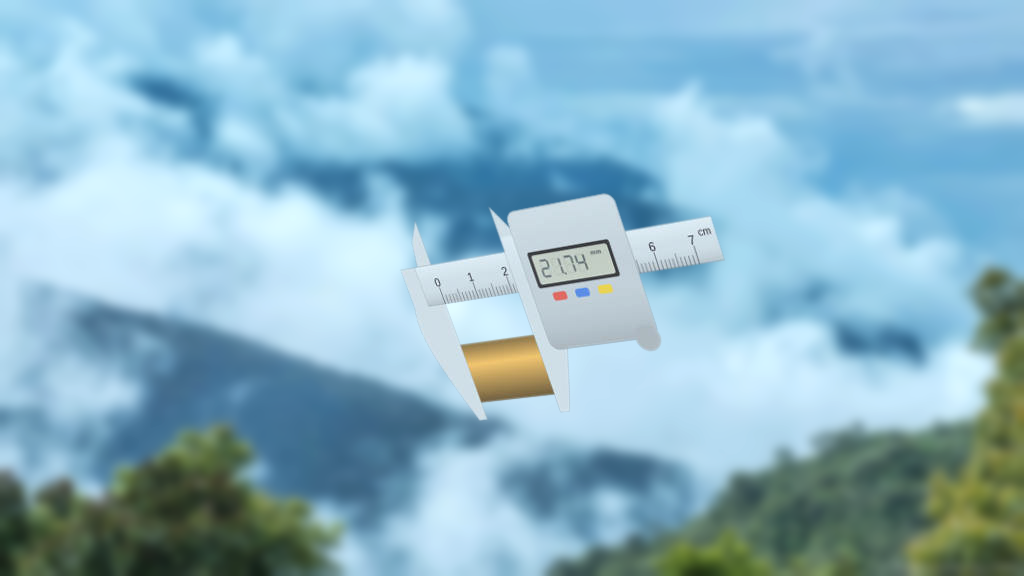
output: 21.74 (mm)
